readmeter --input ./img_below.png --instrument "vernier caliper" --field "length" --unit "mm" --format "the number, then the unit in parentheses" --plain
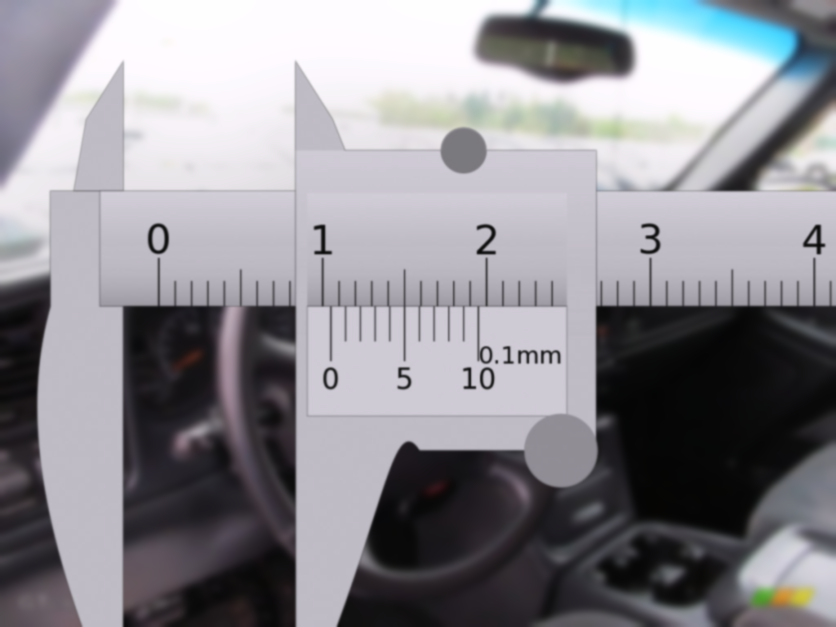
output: 10.5 (mm)
